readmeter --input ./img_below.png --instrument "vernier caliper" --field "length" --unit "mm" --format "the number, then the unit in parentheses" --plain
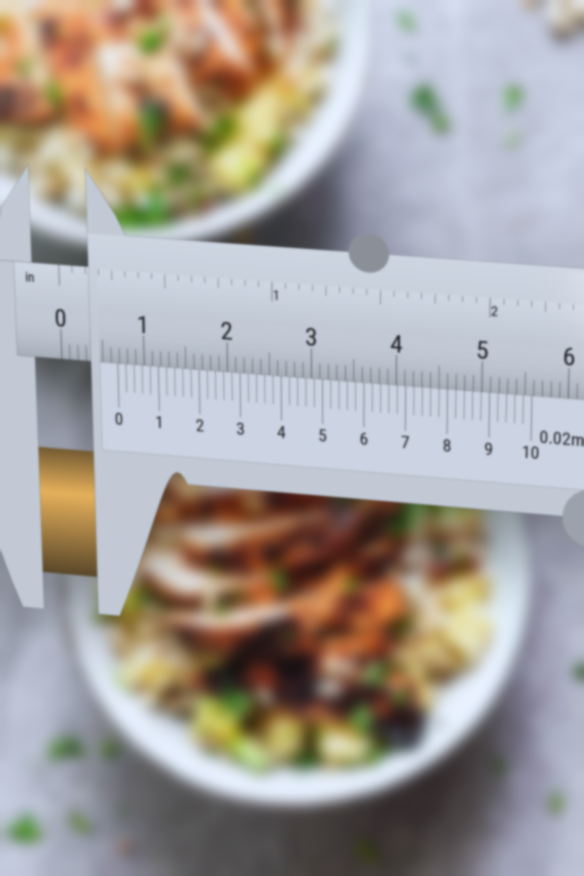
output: 6.8 (mm)
